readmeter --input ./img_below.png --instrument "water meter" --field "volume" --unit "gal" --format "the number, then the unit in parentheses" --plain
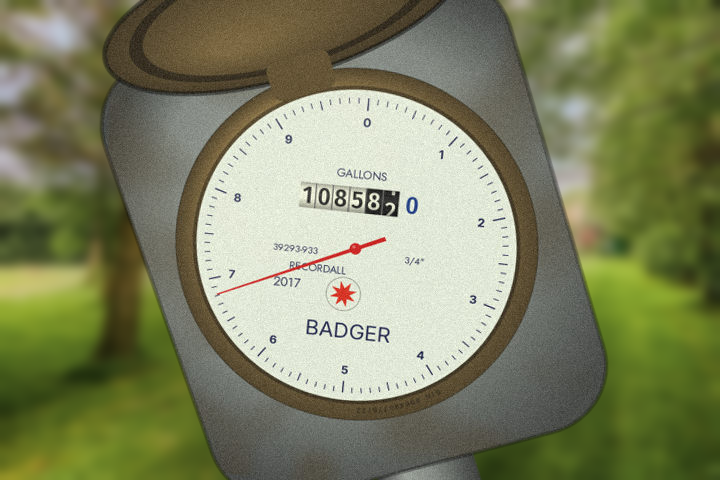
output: 1085816.8 (gal)
